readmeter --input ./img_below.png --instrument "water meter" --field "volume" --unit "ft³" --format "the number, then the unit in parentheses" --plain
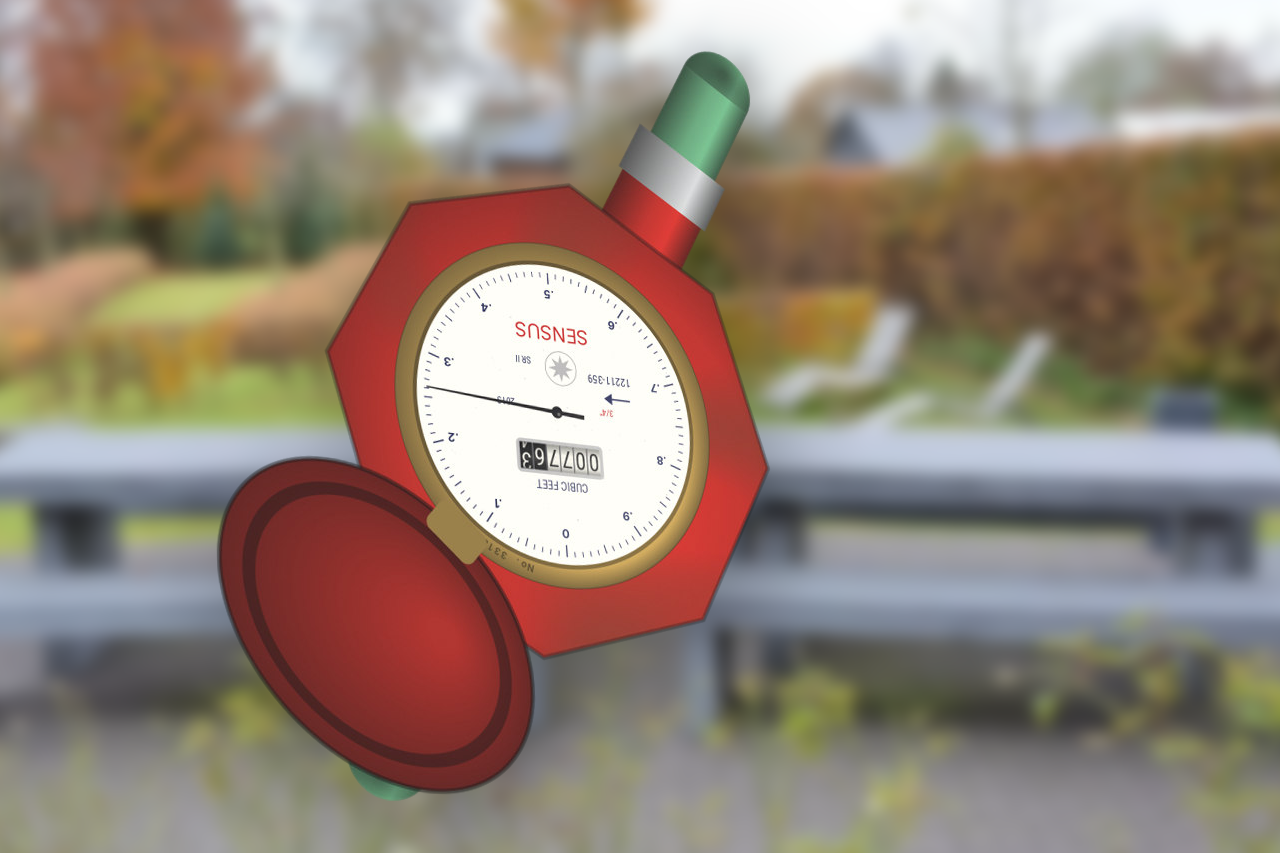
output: 7763.26 (ft³)
